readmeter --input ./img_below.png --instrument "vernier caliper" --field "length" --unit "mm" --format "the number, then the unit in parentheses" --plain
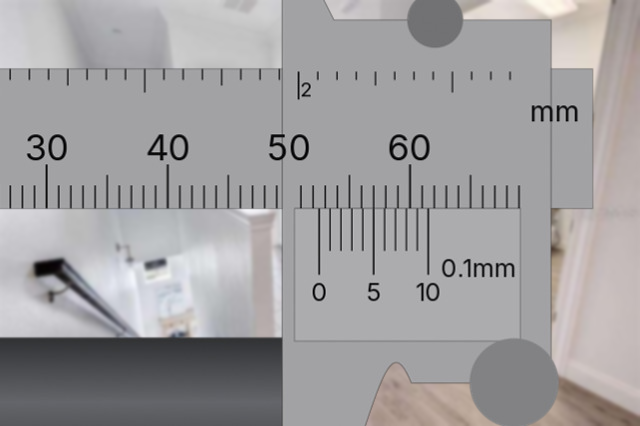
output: 52.5 (mm)
